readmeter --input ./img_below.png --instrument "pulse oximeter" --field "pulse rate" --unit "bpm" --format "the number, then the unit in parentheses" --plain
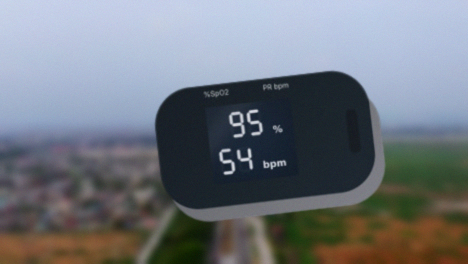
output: 54 (bpm)
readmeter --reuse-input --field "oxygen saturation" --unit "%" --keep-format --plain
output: 95 (%)
